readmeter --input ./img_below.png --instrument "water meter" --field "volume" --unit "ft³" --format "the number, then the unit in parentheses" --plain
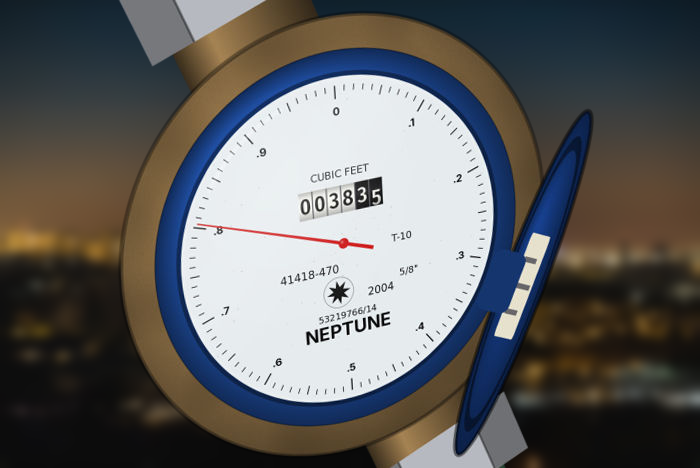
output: 3834.80 (ft³)
